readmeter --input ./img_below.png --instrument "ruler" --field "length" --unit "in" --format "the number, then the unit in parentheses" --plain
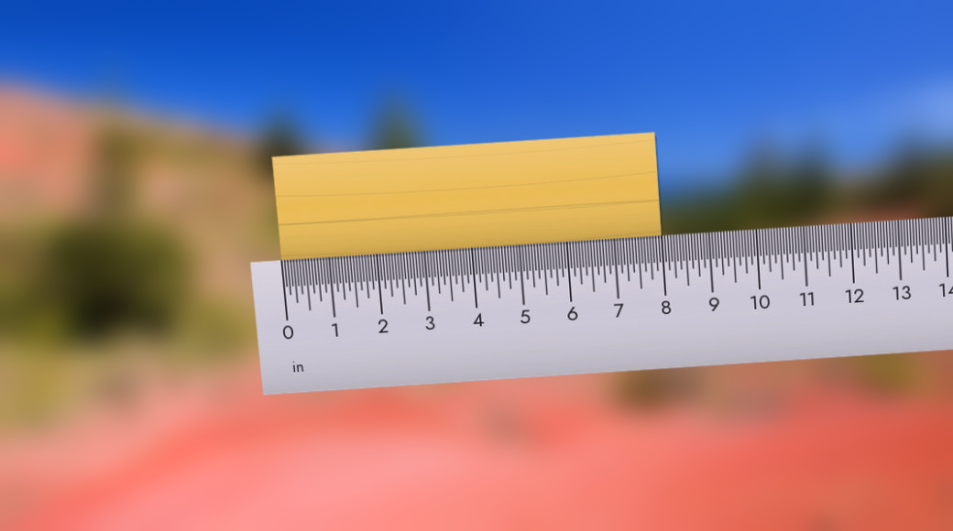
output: 8 (in)
